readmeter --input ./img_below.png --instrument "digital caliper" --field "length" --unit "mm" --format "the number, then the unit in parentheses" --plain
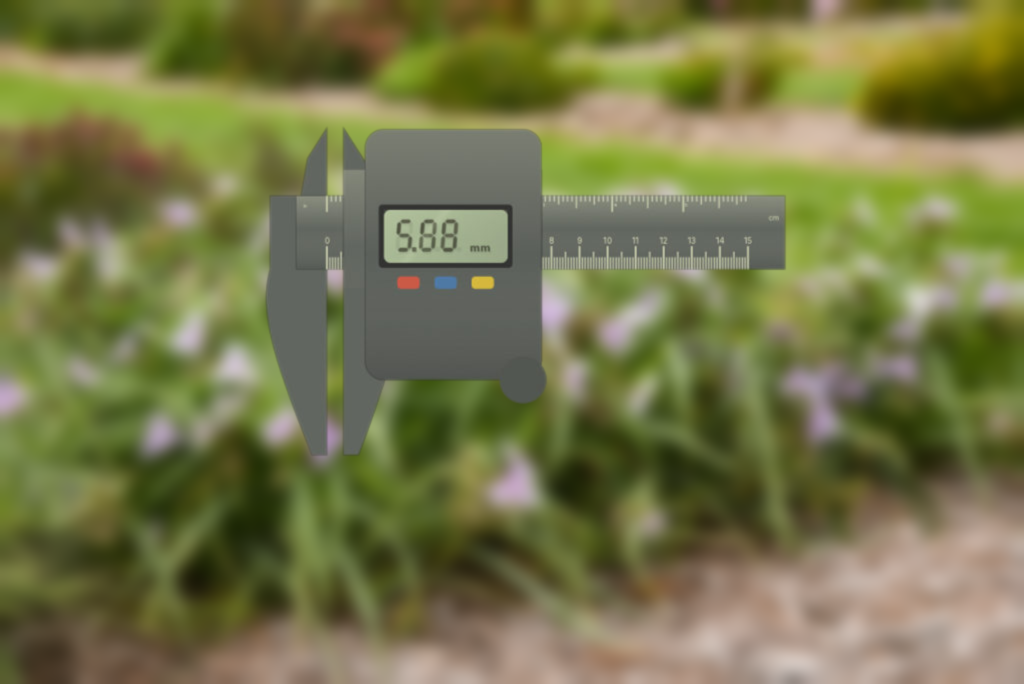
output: 5.88 (mm)
